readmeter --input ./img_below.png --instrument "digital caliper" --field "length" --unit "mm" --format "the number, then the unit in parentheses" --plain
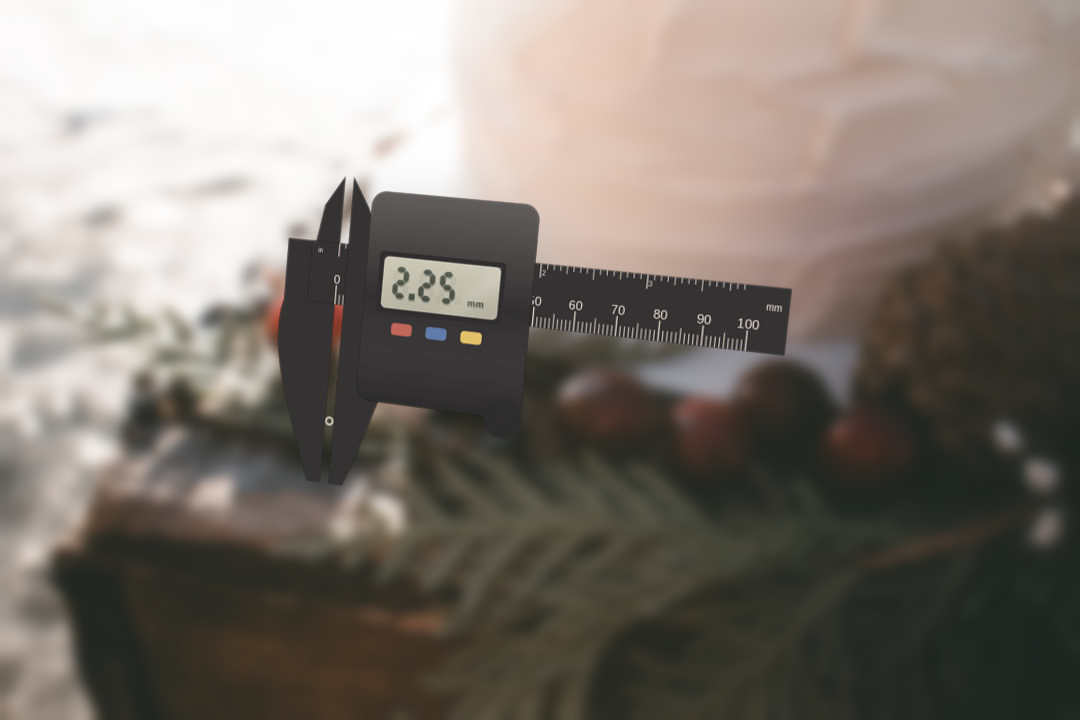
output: 2.25 (mm)
